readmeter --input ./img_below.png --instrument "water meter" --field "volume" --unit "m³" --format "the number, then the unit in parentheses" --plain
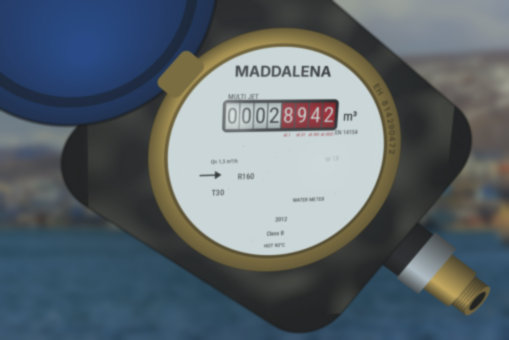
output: 2.8942 (m³)
